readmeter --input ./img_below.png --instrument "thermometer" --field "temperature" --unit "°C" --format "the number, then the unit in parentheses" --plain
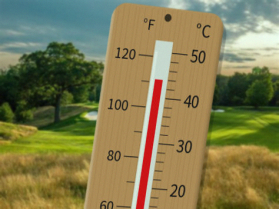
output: 44 (°C)
